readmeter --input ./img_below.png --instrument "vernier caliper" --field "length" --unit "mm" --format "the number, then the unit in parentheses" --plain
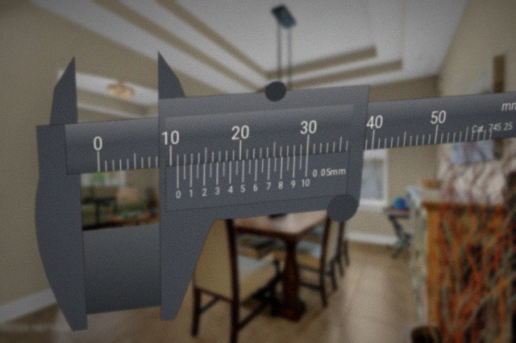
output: 11.0 (mm)
